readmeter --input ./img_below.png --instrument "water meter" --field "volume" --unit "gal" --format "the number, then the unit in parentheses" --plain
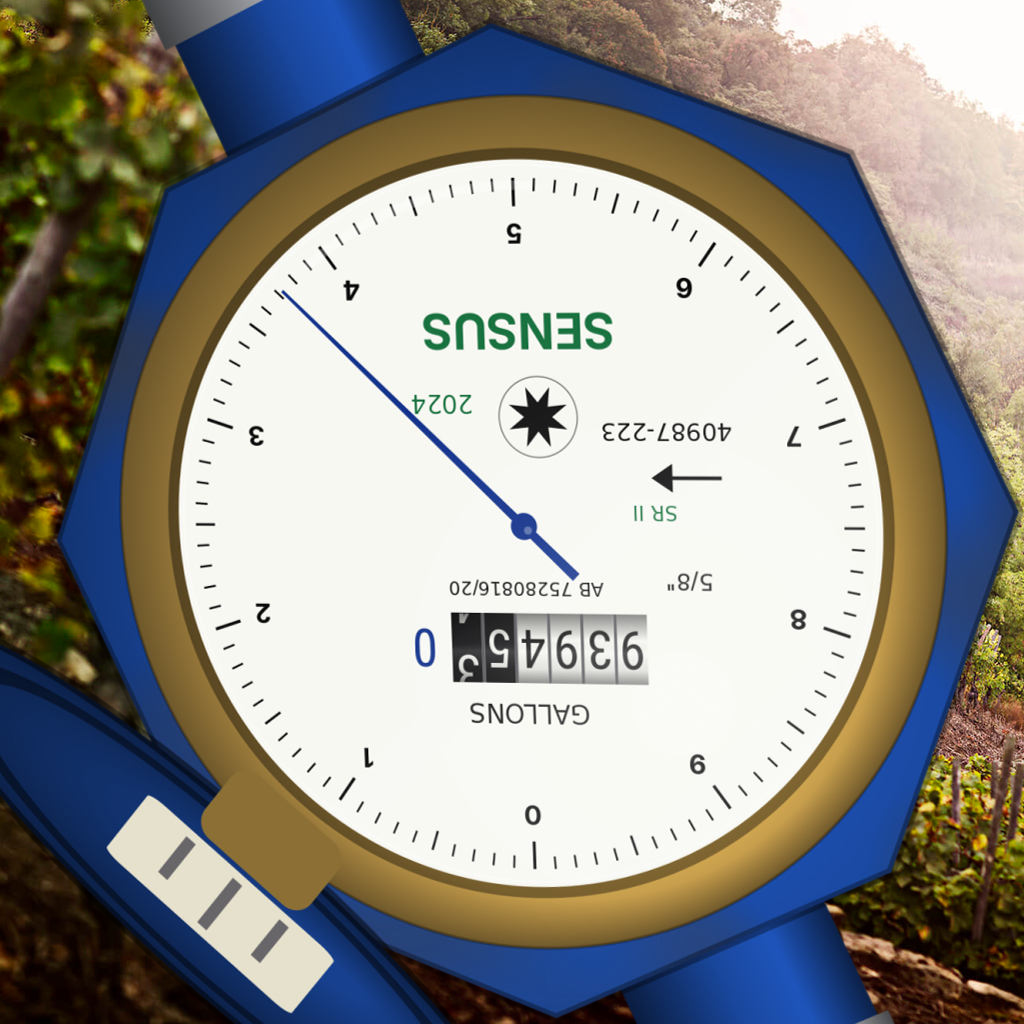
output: 9394533.7 (gal)
